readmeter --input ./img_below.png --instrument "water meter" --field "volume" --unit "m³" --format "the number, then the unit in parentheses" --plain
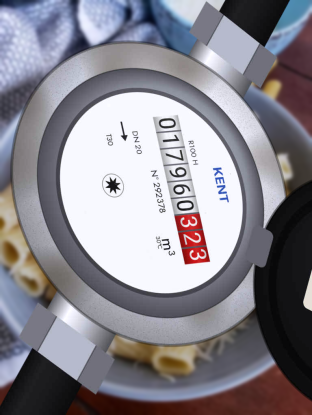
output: 17960.323 (m³)
